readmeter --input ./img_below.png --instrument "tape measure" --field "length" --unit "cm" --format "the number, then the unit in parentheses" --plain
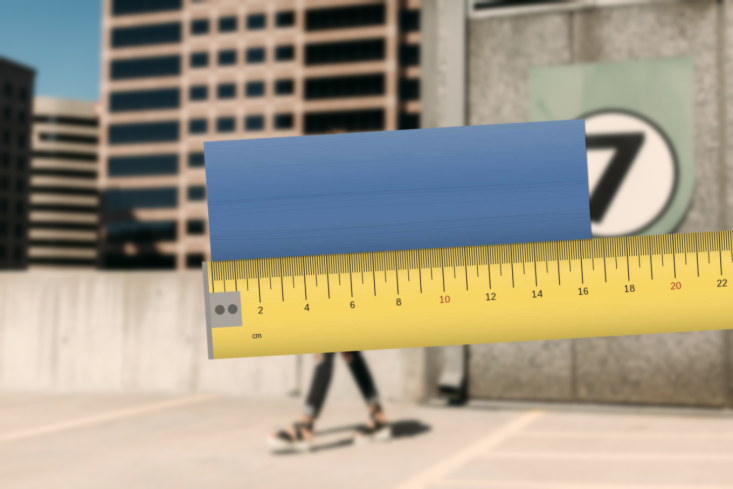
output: 16.5 (cm)
